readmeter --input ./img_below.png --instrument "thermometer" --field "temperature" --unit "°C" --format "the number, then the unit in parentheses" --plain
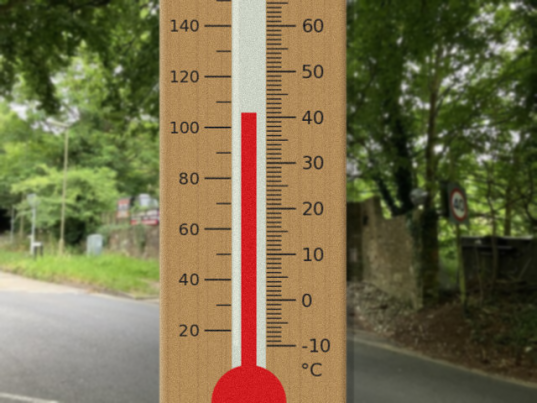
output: 41 (°C)
